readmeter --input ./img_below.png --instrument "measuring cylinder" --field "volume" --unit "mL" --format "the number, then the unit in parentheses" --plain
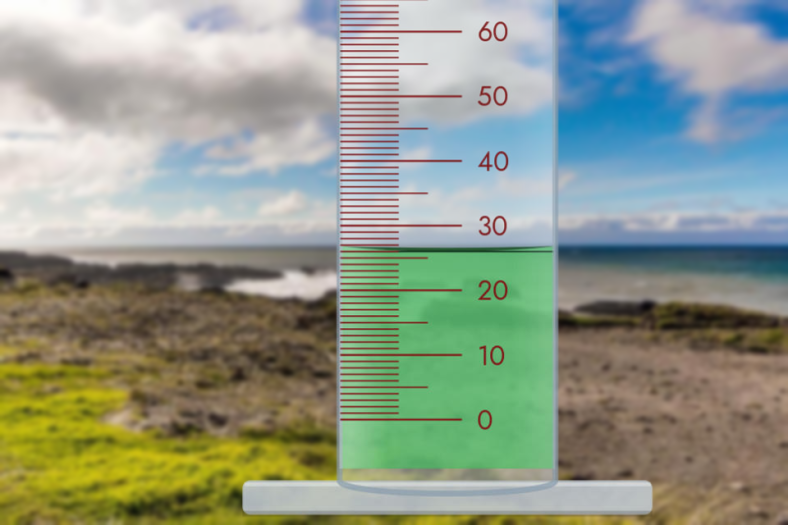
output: 26 (mL)
